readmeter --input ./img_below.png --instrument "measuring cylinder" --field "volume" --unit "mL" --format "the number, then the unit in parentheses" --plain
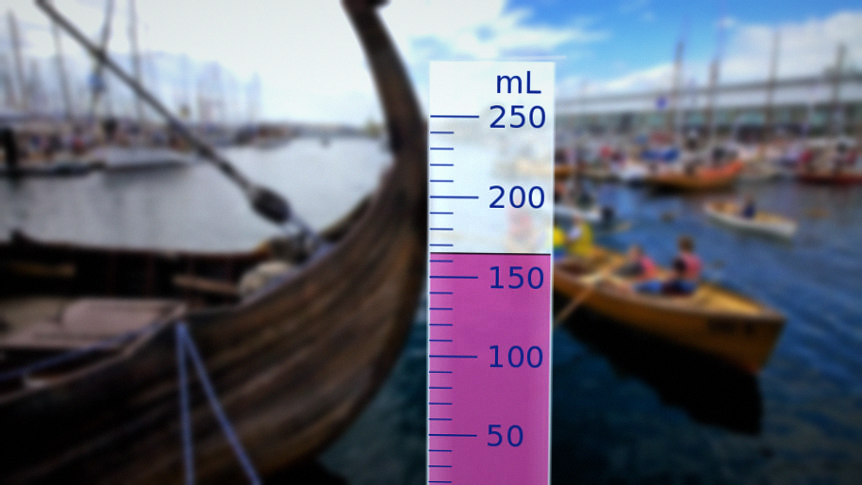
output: 165 (mL)
